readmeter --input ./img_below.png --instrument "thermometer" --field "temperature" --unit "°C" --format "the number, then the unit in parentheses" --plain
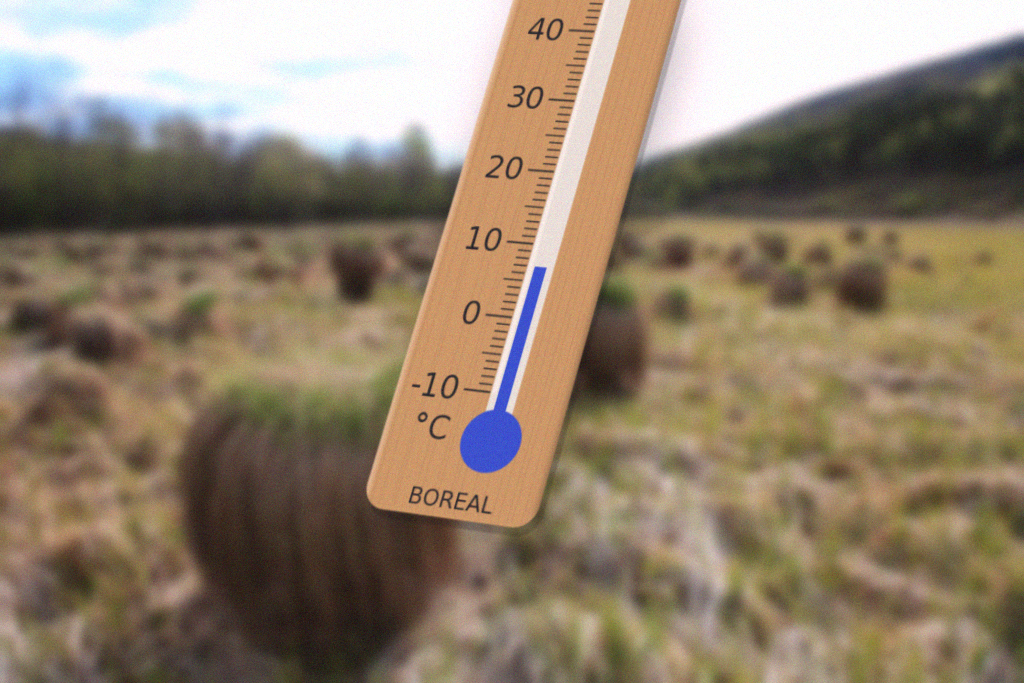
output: 7 (°C)
